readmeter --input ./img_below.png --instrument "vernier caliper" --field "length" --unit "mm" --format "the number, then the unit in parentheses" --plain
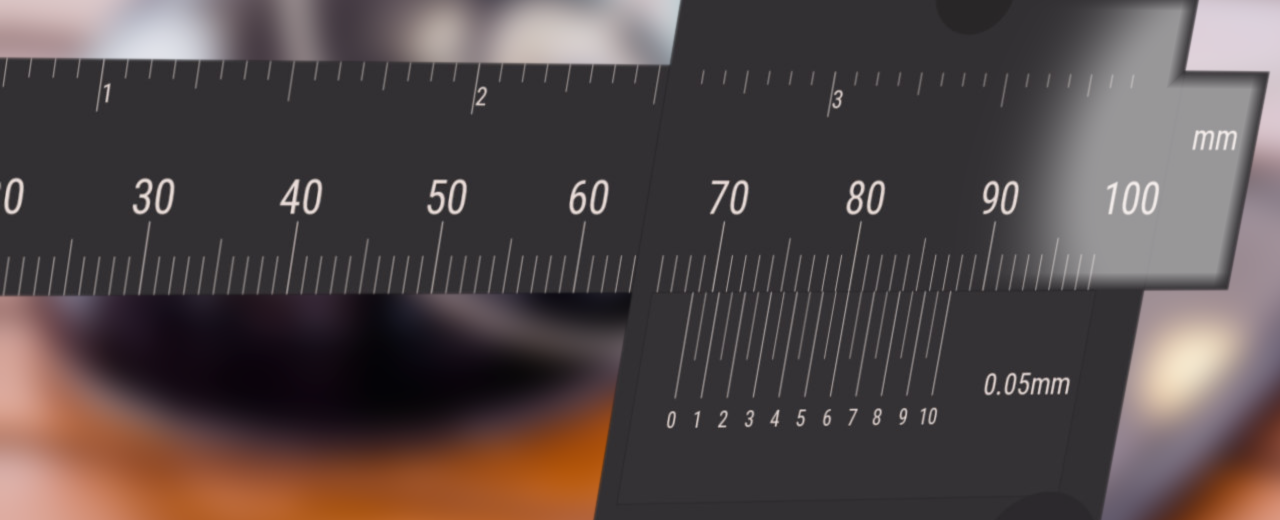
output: 68.6 (mm)
